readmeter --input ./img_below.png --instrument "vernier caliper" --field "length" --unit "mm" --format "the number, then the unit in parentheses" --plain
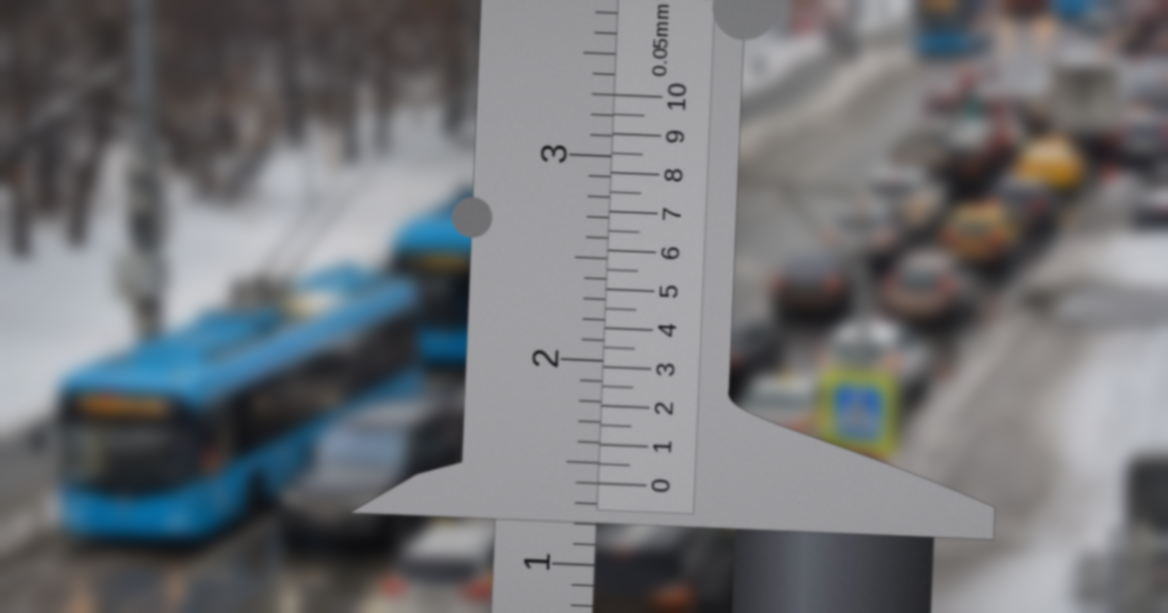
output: 14.0 (mm)
